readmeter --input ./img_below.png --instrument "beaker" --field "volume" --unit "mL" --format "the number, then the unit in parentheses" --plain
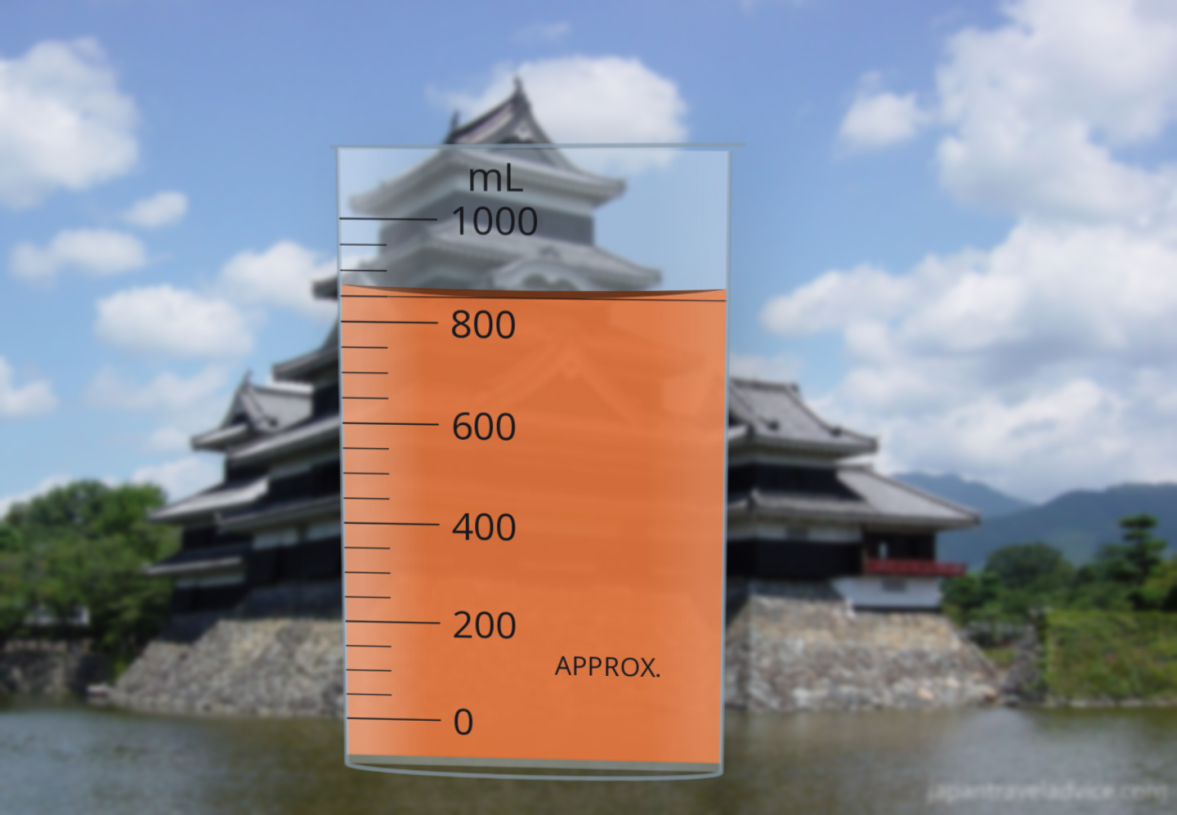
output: 850 (mL)
